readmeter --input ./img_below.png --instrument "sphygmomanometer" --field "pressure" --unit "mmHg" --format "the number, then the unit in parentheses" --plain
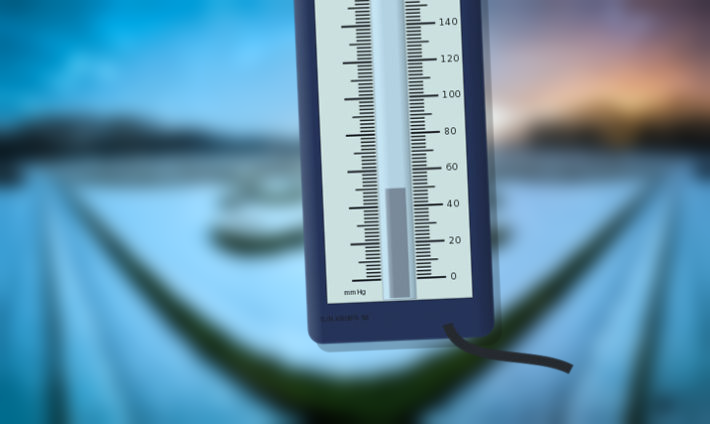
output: 50 (mmHg)
